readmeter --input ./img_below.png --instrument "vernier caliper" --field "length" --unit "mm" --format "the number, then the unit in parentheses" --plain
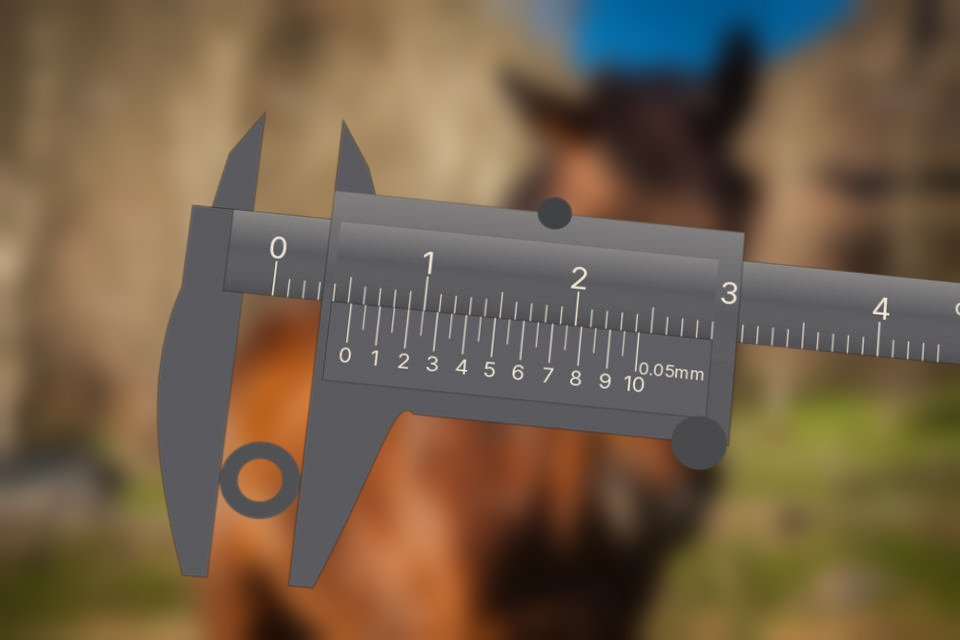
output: 5.2 (mm)
